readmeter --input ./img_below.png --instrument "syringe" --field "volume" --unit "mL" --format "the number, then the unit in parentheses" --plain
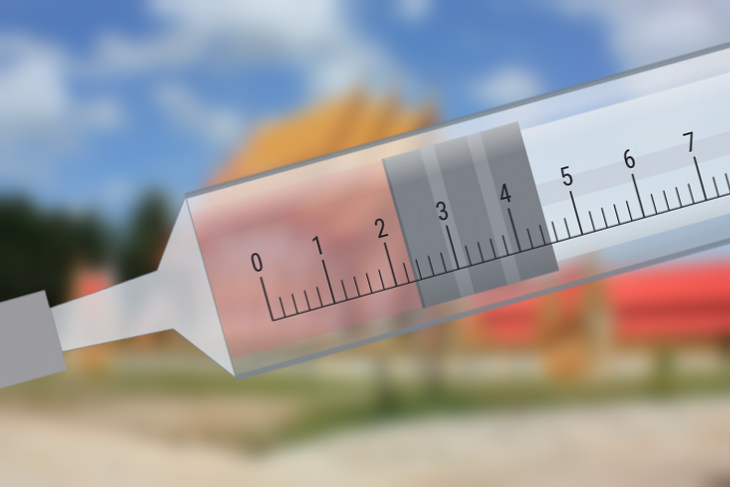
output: 2.3 (mL)
